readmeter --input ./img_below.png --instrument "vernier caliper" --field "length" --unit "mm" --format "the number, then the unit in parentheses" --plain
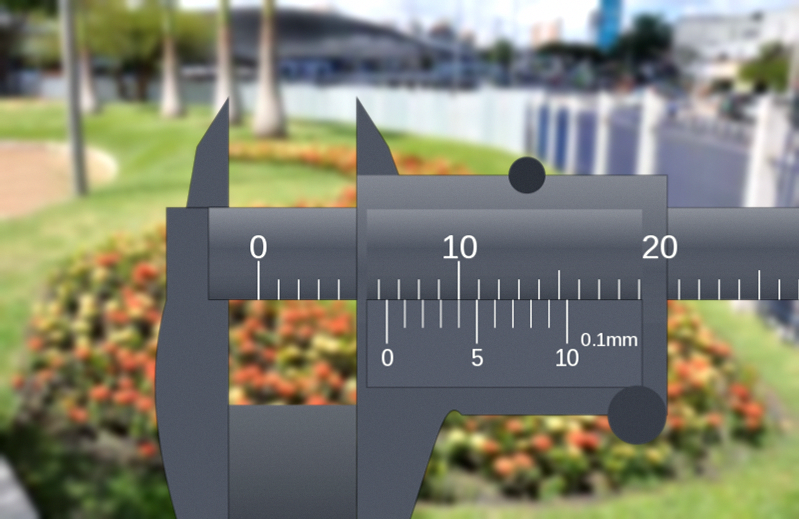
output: 6.4 (mm)
